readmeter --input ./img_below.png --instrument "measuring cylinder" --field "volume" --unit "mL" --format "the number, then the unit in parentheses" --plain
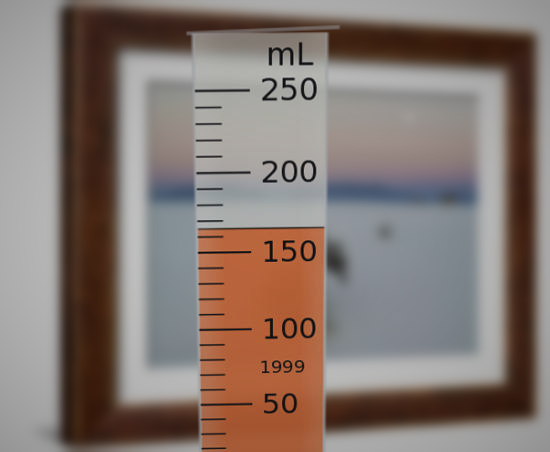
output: 165 (mL)
